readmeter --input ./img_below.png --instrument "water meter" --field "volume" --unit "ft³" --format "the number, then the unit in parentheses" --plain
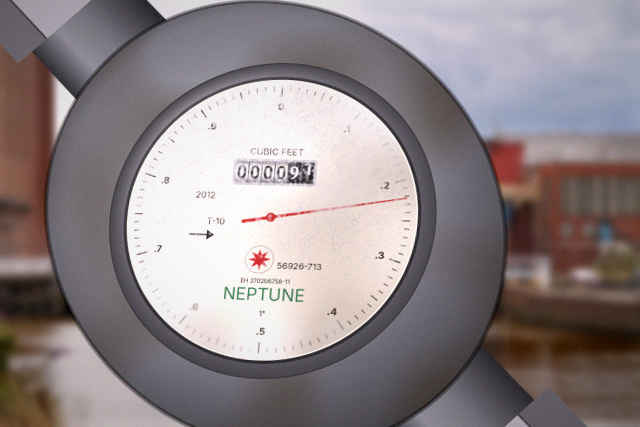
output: 91.22 (ft³)
